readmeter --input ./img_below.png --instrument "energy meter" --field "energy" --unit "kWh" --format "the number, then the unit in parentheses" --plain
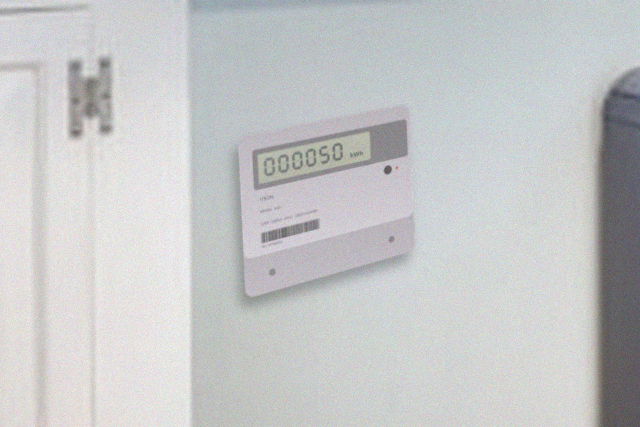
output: 50 (kWh)
